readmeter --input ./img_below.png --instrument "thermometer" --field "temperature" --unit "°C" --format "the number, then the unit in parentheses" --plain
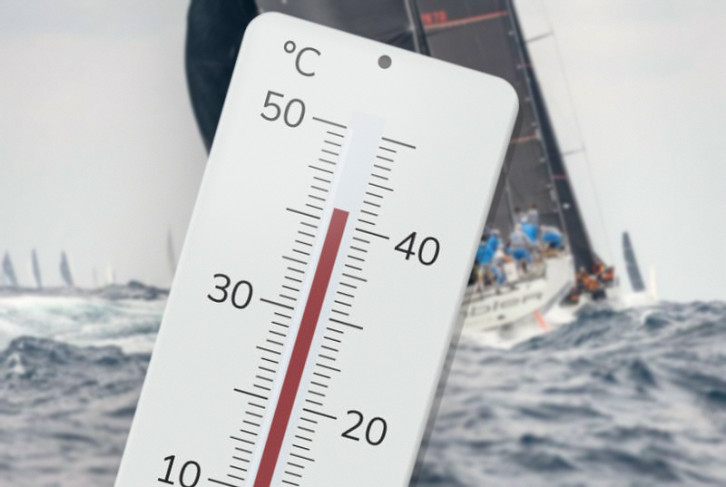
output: 41.5 (°C)
